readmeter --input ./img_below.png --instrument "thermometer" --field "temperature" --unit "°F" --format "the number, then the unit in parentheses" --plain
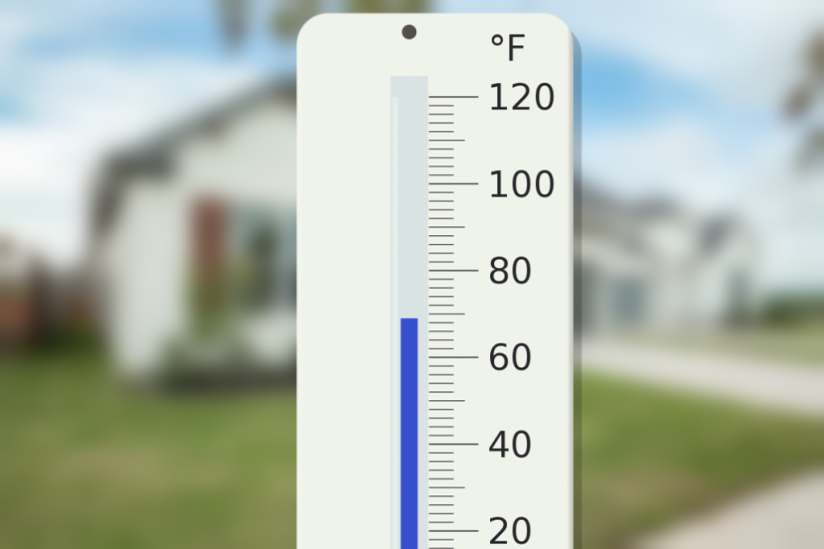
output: 69 (°F)
